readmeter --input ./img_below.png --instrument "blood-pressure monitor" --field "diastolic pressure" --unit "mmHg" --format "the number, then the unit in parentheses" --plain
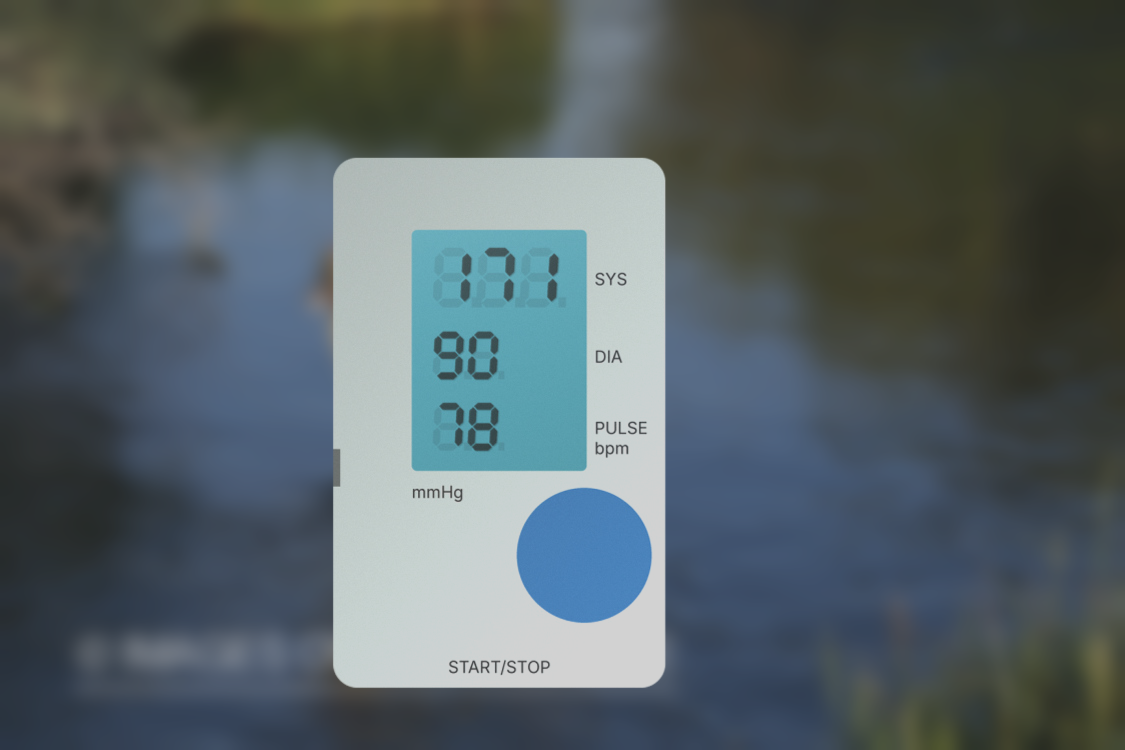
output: 90 (mmHg)
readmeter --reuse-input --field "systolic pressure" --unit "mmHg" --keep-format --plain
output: 171 (mmHg)
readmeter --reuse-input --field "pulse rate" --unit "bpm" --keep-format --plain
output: 78 (bpm)
